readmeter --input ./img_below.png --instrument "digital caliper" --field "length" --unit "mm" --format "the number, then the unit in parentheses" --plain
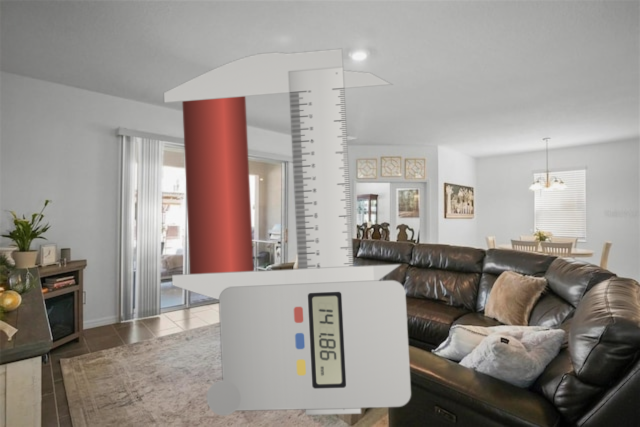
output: 141.86 (mm)
